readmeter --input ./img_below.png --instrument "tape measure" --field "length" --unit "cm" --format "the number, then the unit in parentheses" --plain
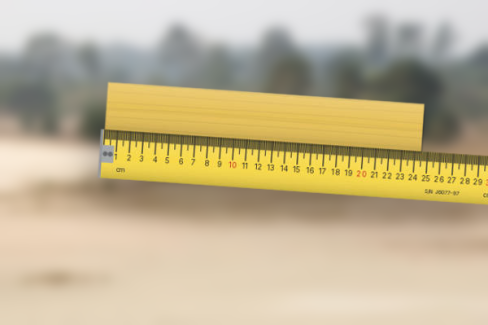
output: 24.5 (cm)
